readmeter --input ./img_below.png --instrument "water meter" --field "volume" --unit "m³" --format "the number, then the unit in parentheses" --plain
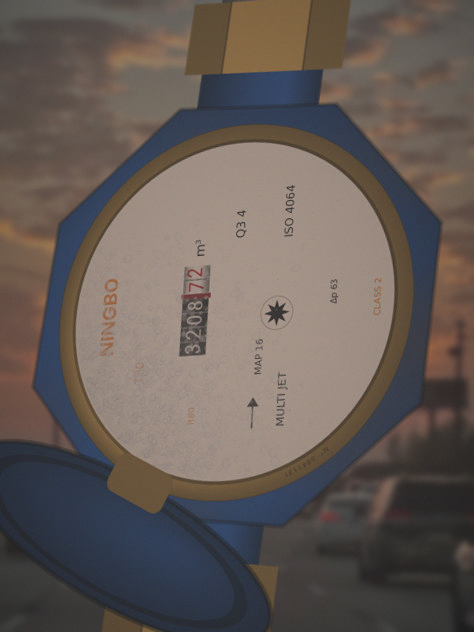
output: 3208.72 (m³)
